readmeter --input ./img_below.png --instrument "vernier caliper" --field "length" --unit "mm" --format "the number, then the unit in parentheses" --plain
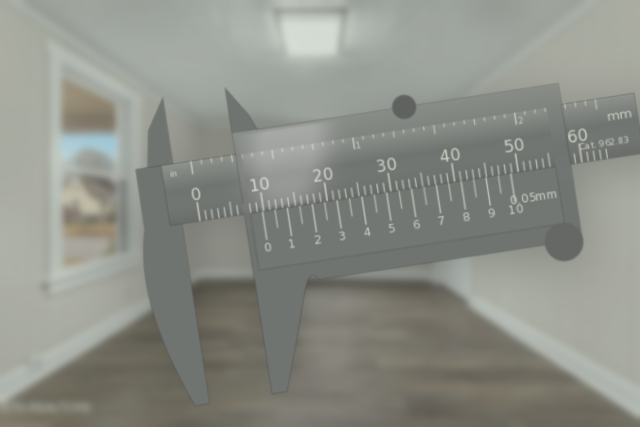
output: 9.8 (mm)
